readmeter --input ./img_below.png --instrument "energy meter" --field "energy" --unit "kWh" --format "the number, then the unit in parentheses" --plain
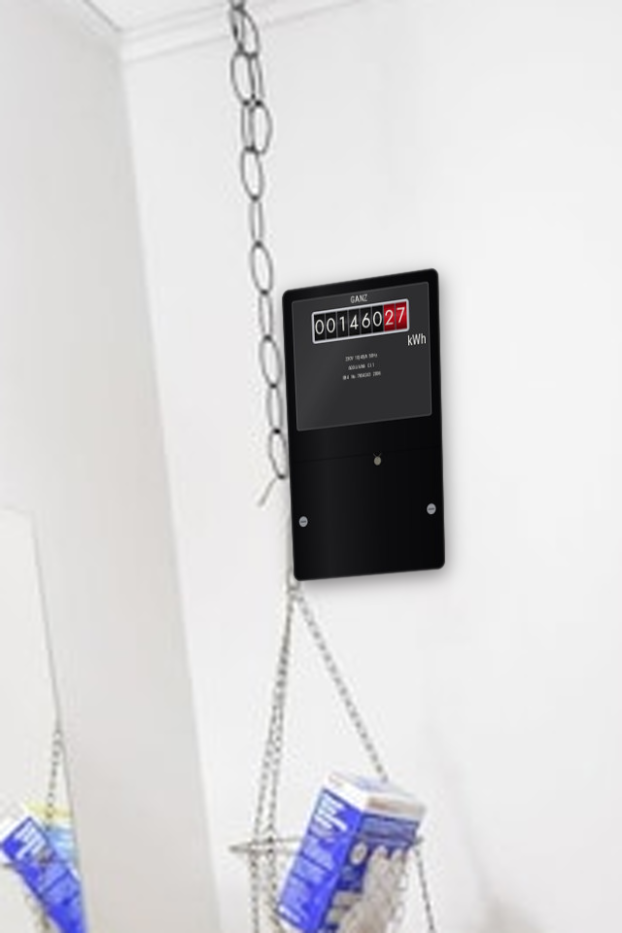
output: 1460.27 (kWh)
